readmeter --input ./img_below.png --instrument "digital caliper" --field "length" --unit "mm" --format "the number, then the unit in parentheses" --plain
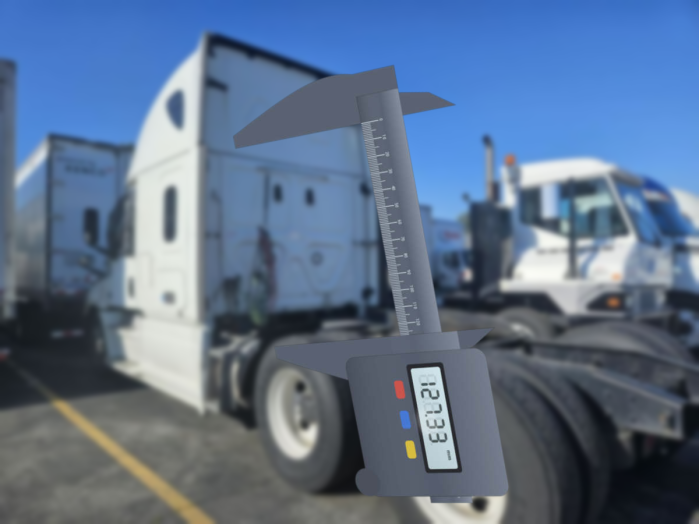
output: 127.33 (mm)
